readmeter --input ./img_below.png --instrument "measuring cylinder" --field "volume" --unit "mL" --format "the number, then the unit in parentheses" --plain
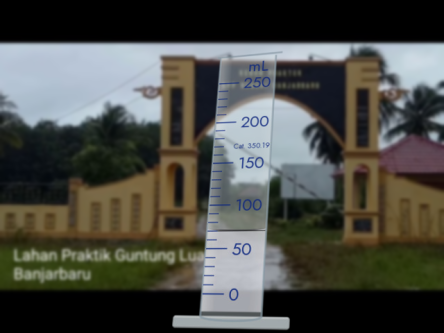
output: 70 (mL)
